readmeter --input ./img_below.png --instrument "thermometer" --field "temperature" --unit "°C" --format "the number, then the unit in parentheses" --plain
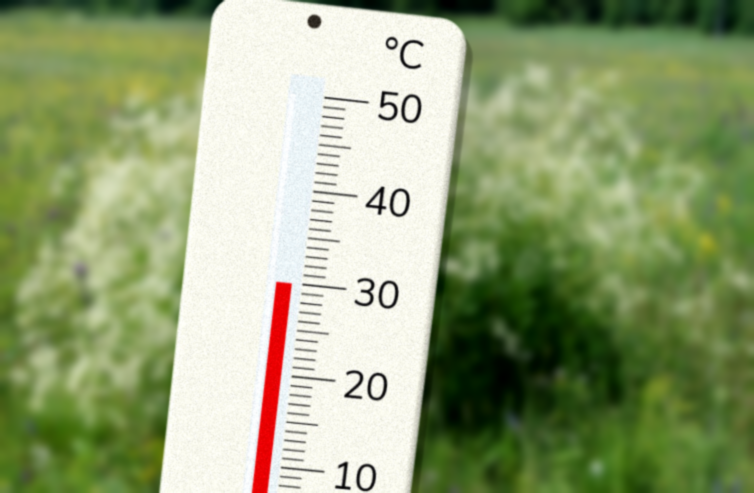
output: 30 (°C)
